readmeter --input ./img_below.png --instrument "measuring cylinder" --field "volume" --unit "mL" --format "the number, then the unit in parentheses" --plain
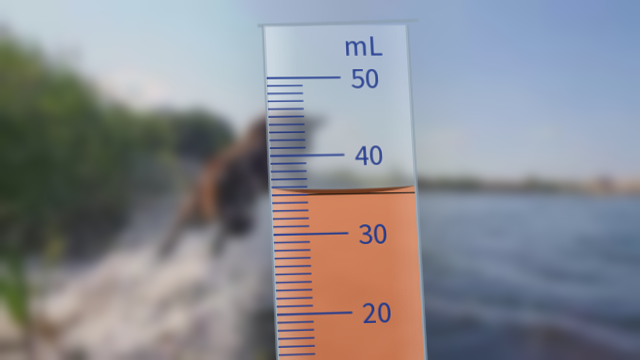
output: 35 (mL)
